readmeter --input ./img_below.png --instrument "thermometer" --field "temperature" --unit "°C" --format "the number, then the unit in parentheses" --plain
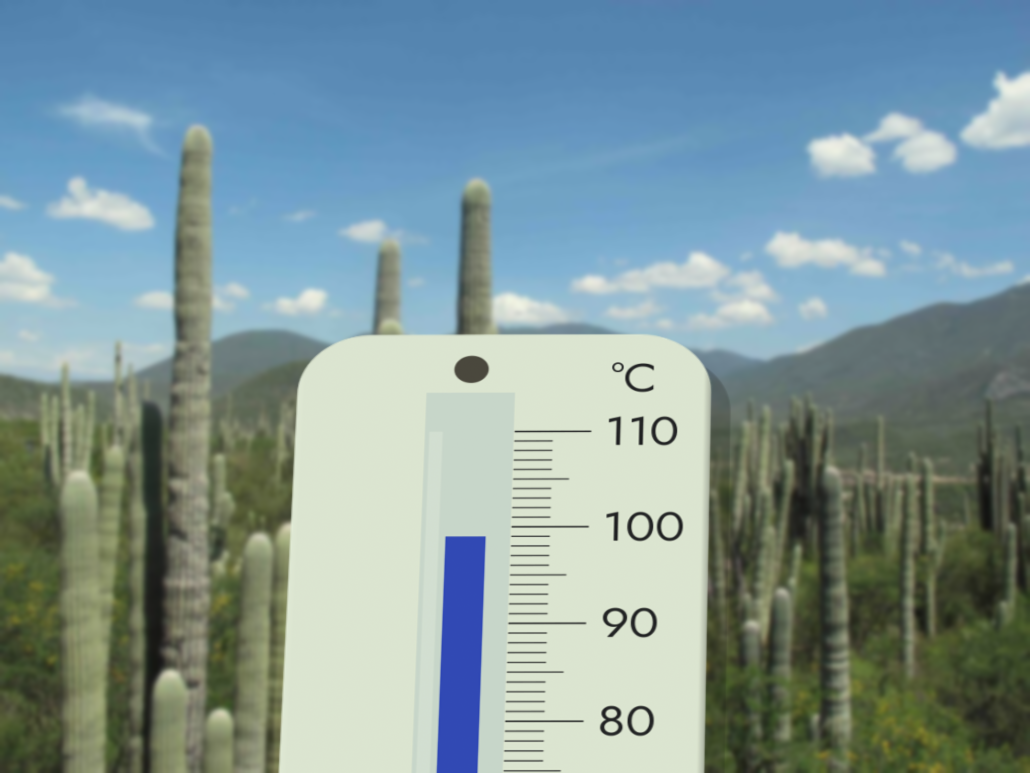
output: 99 (°C)
